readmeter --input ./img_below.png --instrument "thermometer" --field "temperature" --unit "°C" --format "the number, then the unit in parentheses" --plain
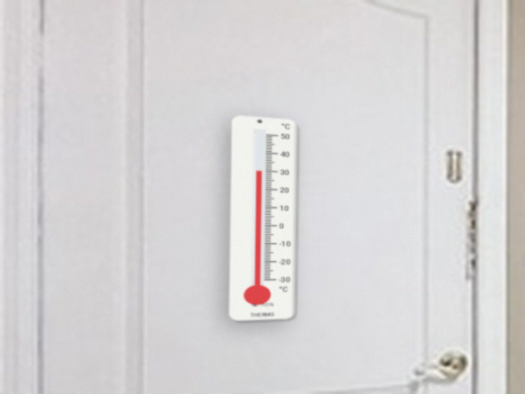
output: 30 (°C)
